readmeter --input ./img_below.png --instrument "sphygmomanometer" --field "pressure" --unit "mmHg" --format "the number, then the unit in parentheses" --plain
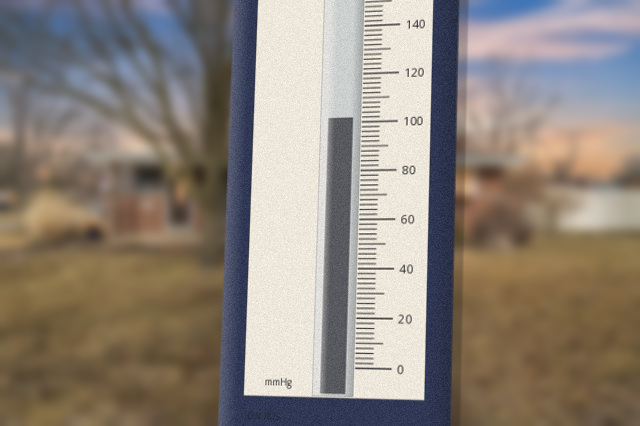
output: 102 (mmHg)
